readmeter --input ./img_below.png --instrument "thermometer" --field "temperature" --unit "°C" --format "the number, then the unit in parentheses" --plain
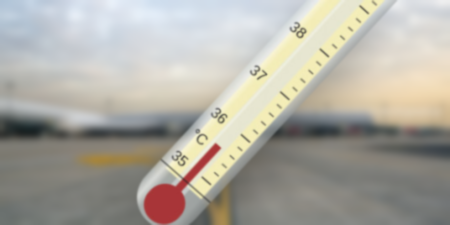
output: 35.6 (°C)
